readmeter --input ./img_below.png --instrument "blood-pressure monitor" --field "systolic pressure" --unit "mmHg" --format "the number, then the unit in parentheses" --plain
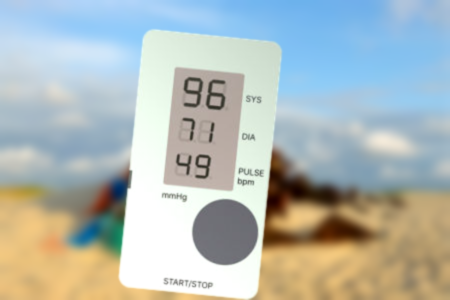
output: 96 (mmHg)
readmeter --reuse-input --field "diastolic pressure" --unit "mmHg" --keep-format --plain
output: 71 (mmHg)
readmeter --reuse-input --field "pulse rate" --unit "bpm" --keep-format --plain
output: 49 (bpm)
